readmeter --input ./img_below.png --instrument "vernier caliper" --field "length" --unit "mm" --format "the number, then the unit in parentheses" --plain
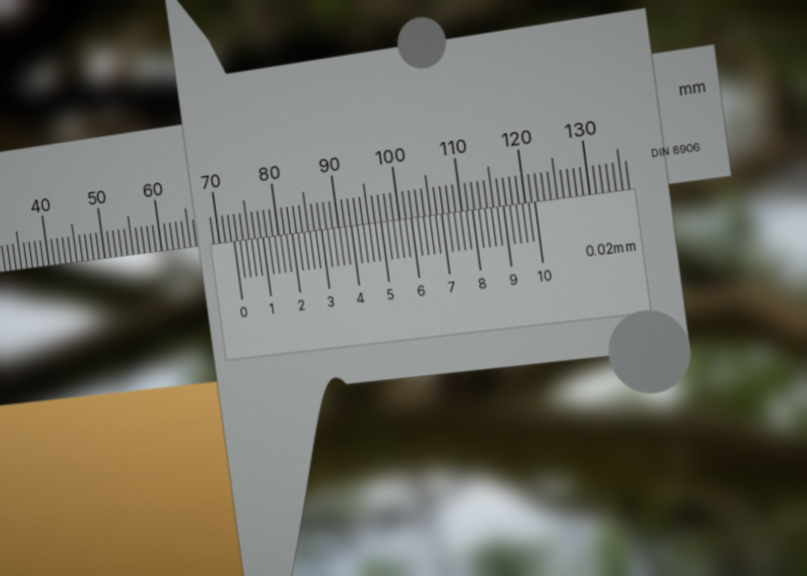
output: 72.5 (mm)
